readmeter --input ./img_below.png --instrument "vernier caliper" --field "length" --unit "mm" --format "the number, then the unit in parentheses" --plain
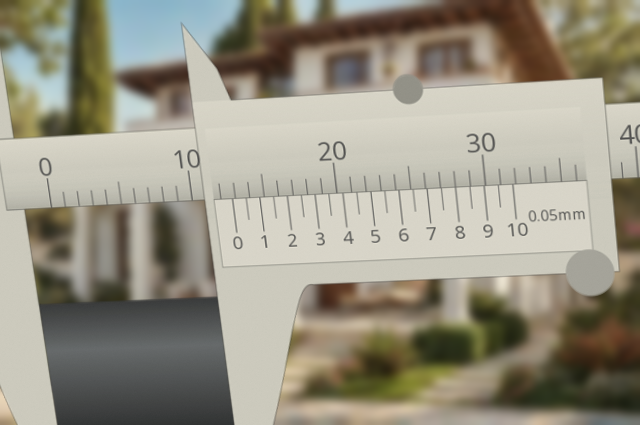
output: 12.8 (mm)
